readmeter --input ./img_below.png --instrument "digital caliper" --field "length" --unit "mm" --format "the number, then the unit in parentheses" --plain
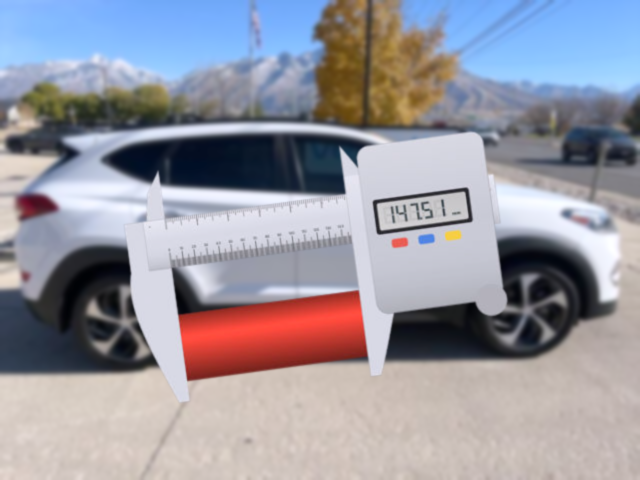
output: 147.51 (mm)
